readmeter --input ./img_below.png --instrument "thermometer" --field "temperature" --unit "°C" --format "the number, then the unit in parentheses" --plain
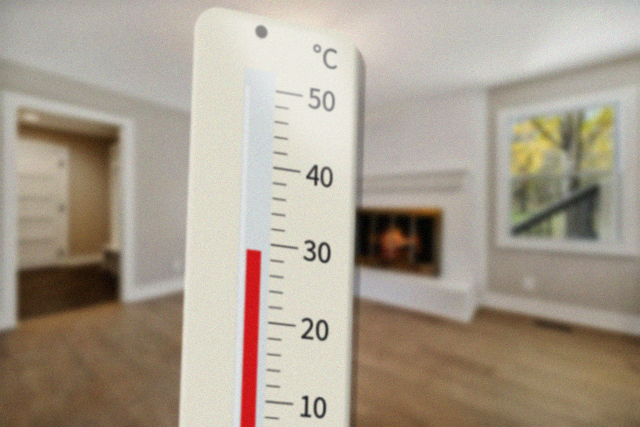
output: 29 (°C)
